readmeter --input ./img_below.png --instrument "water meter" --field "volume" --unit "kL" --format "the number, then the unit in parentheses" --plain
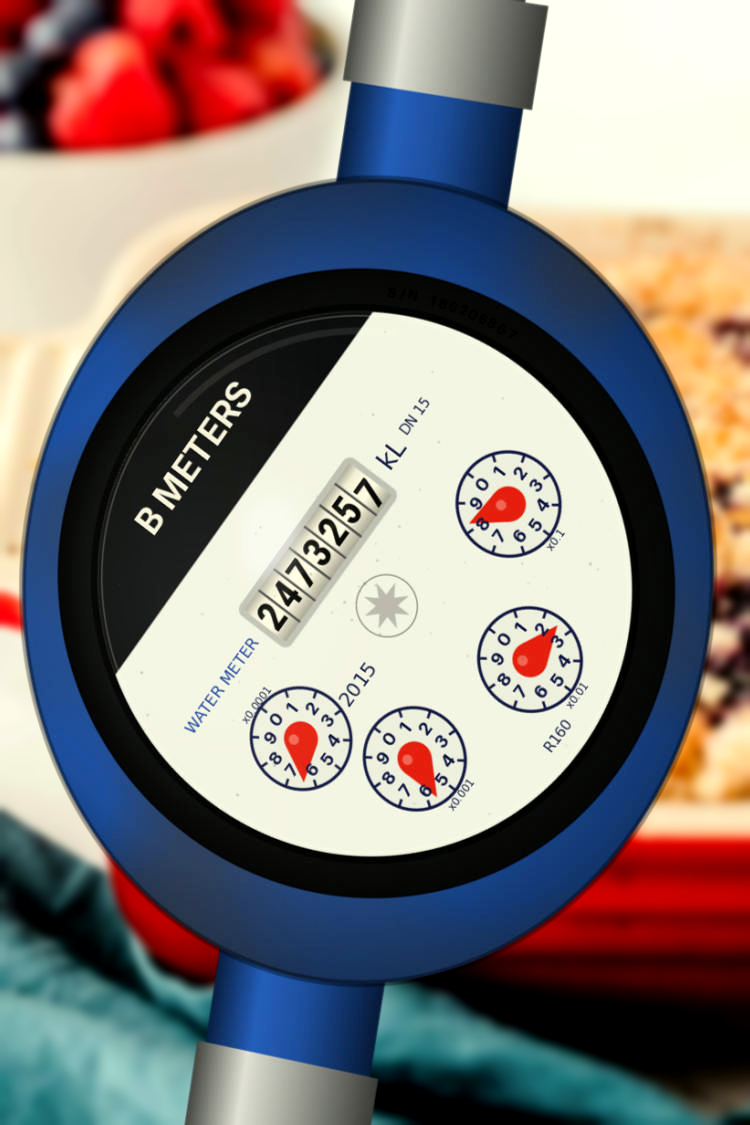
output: 2473256.8256 (kL)
